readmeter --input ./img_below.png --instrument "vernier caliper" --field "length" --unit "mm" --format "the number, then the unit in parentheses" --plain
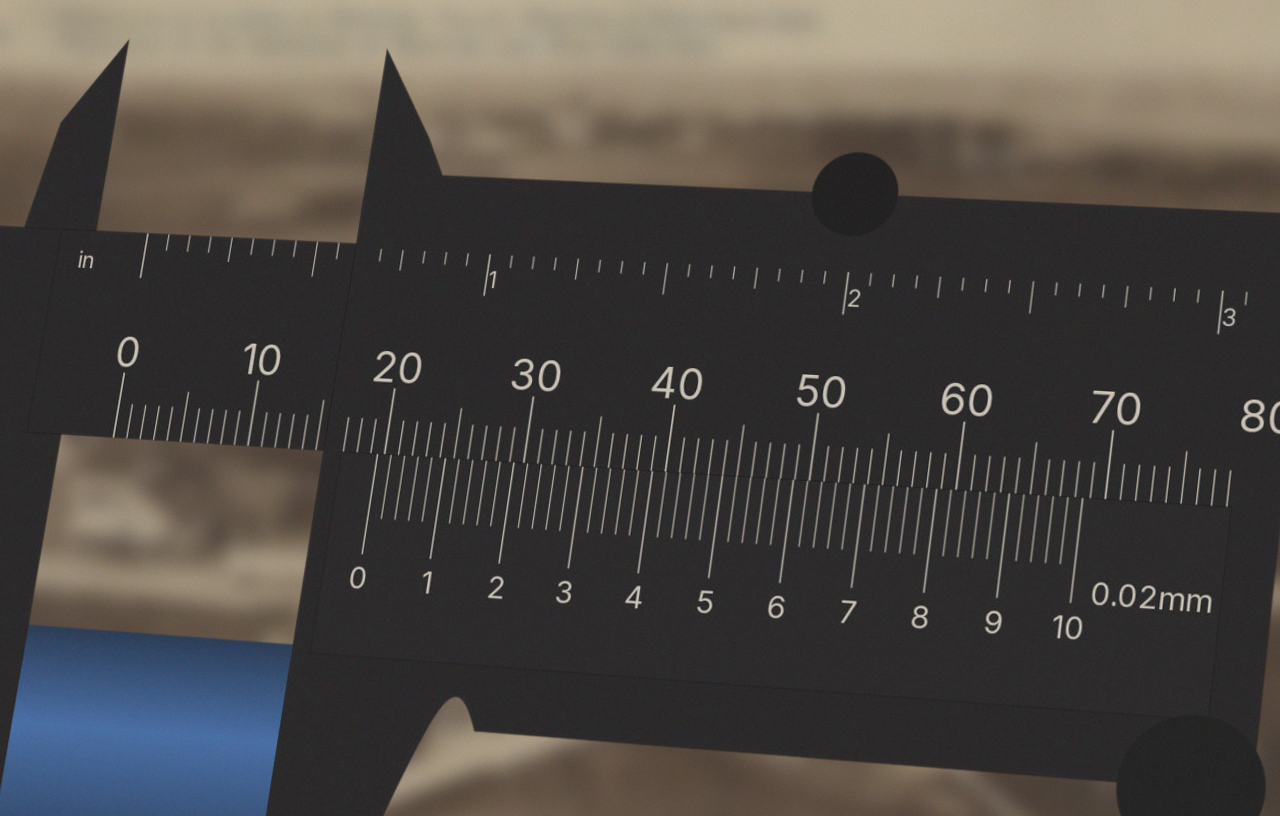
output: 19.5 (mm)
